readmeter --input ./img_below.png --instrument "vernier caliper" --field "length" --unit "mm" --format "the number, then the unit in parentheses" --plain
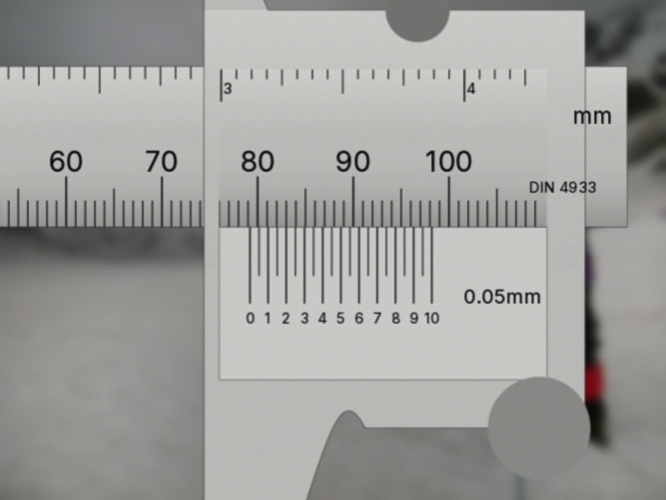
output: 79.2 (mm)
